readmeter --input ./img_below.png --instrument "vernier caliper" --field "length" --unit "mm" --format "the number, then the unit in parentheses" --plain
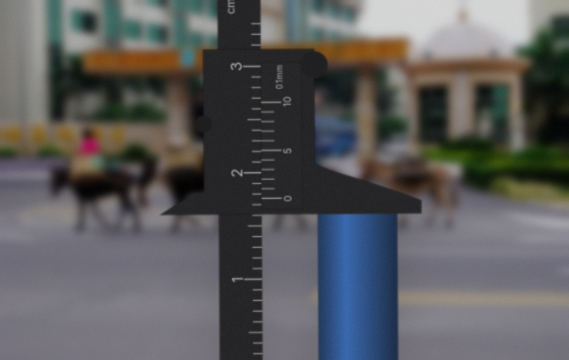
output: 17.6 (mm)
